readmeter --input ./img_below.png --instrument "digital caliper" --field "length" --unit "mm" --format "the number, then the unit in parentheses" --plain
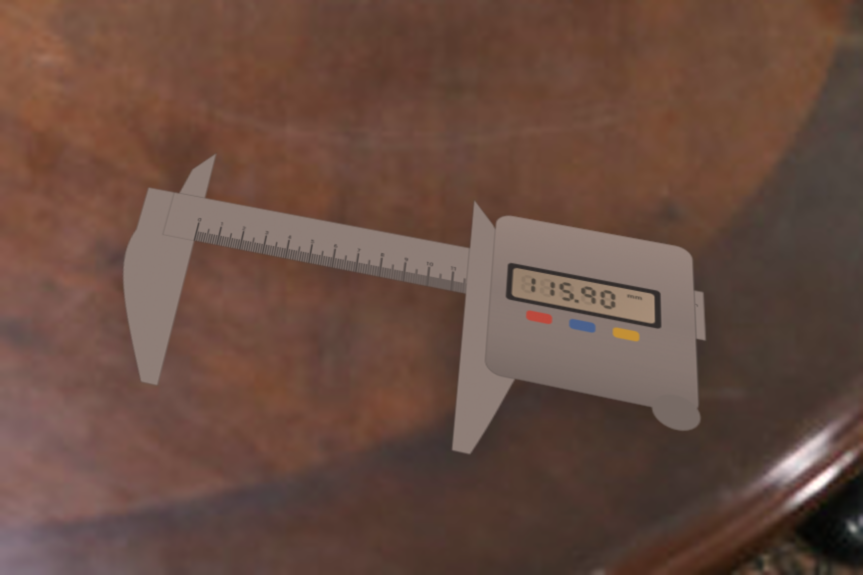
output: 115.90 (mm)
